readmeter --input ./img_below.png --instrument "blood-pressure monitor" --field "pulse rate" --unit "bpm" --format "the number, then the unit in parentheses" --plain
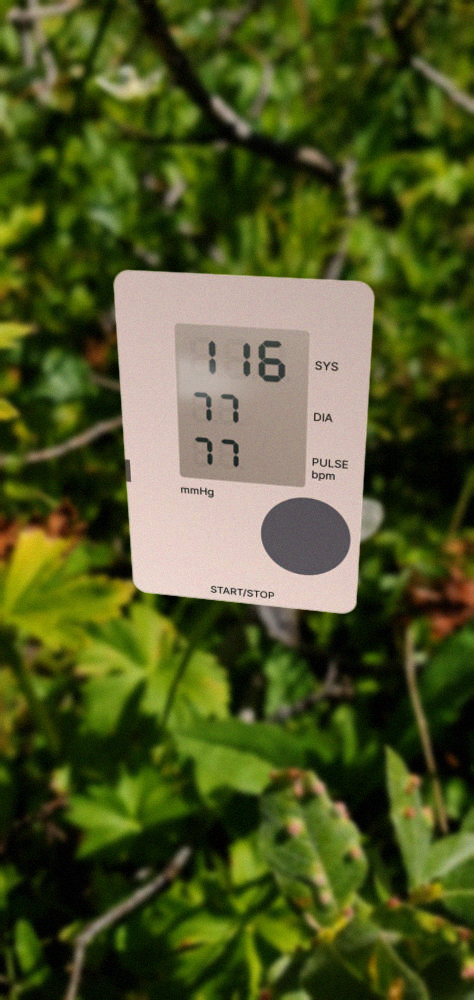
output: 77 (bpm)
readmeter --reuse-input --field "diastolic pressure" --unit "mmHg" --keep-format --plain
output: 77 (mmHg)
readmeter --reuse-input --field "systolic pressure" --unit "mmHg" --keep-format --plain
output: 116 (mmHg)
